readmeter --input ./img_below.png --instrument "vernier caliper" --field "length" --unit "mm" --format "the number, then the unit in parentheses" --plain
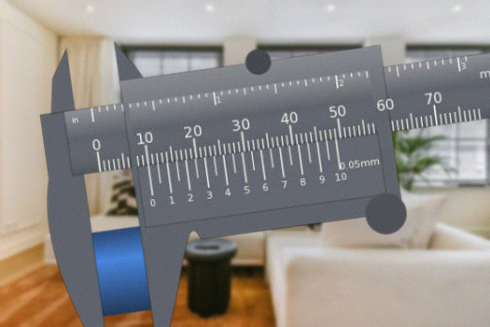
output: 10.0 (mm)
